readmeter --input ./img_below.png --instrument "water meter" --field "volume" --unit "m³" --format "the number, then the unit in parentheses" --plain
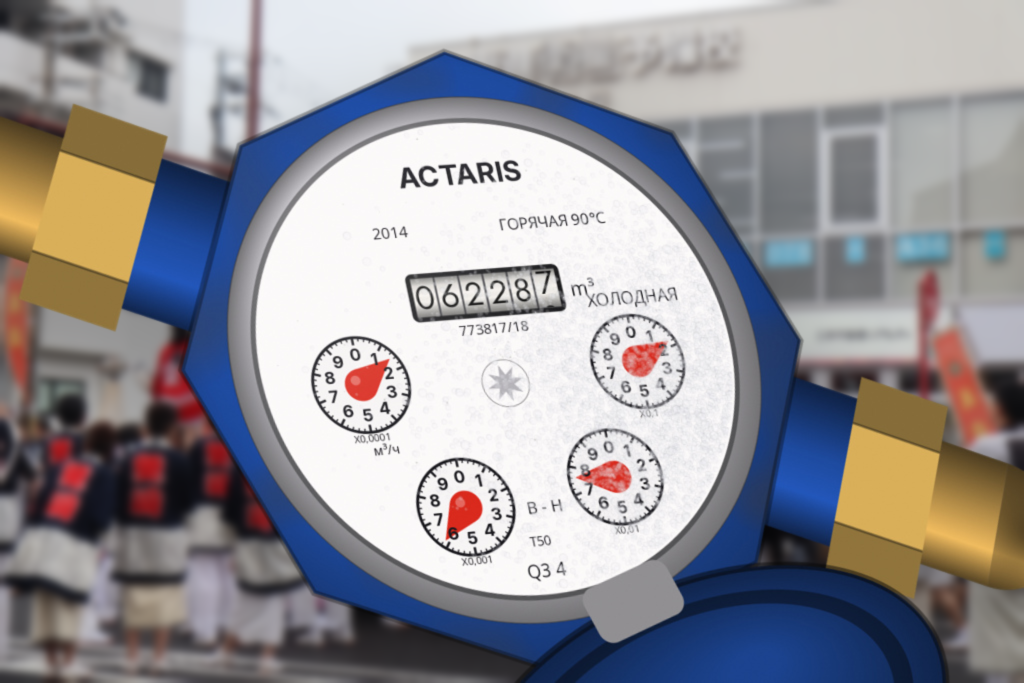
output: 62287.1761 (m³)
